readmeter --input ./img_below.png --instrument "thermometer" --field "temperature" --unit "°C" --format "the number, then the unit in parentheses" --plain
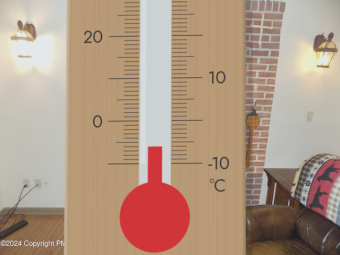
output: -6 (°C)
